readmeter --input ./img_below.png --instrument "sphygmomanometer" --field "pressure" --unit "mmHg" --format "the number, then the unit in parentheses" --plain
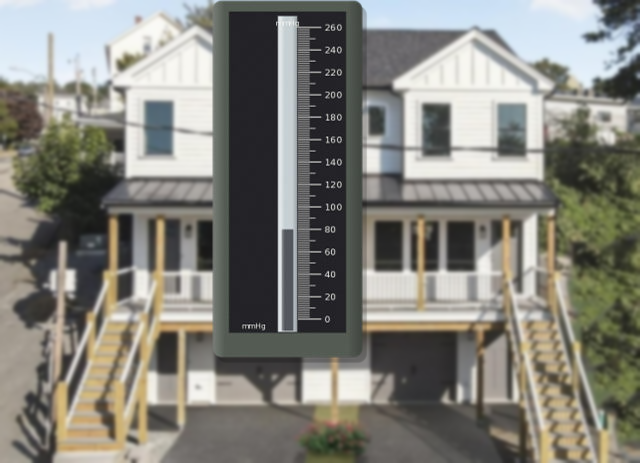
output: 80 (mmHg)
